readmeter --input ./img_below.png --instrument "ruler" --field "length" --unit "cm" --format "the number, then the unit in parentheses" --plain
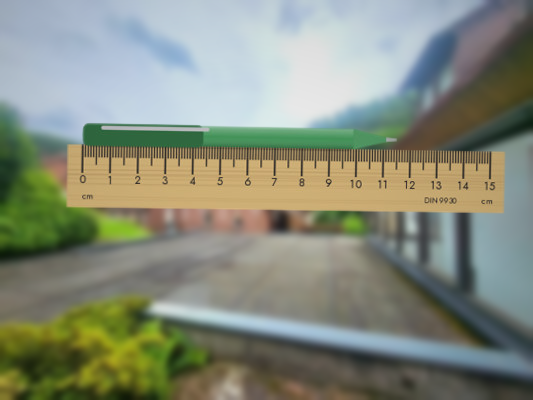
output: 11.5 (cm)
